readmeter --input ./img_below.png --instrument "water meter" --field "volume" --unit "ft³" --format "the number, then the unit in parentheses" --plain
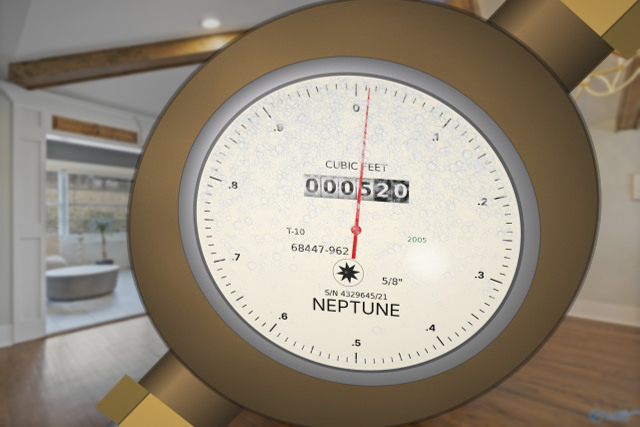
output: 520.01 (ft³)
